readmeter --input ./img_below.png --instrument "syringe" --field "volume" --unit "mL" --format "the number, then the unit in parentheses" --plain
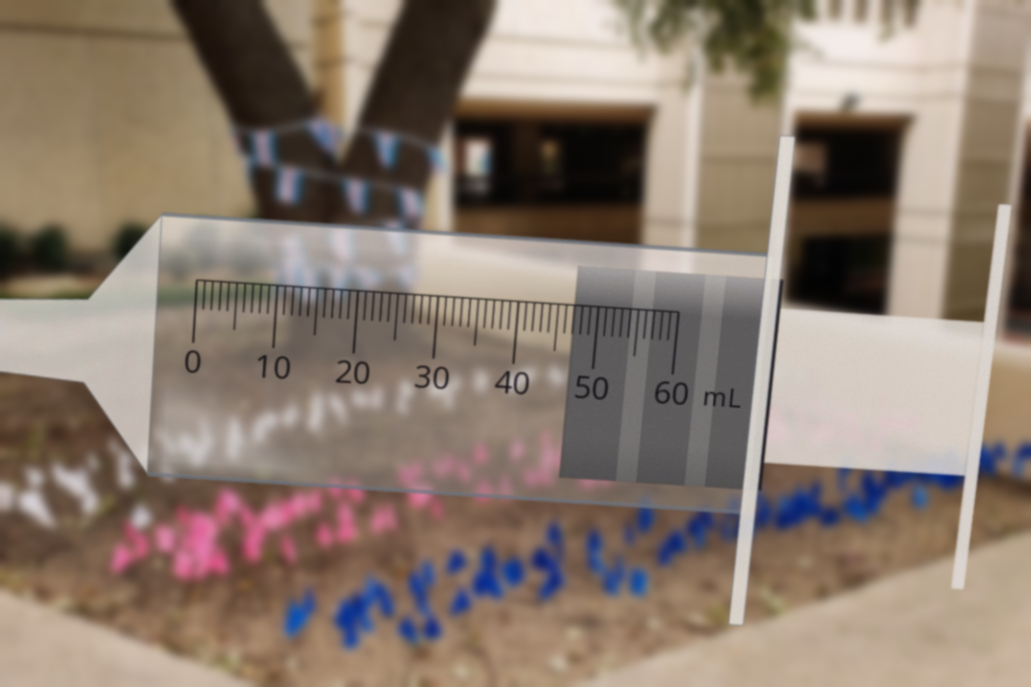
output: 47 (mL)
